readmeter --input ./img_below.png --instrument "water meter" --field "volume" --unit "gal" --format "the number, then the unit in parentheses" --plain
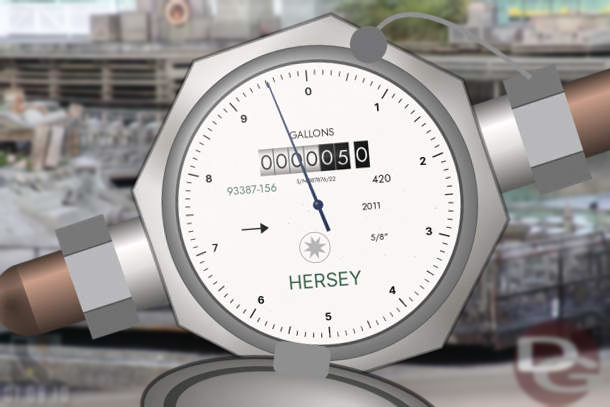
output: 49.5 (gal)
